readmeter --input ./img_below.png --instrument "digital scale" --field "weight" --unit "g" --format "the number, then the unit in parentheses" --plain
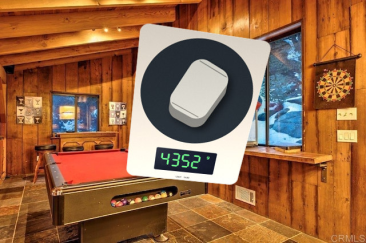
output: 4352 (g)
